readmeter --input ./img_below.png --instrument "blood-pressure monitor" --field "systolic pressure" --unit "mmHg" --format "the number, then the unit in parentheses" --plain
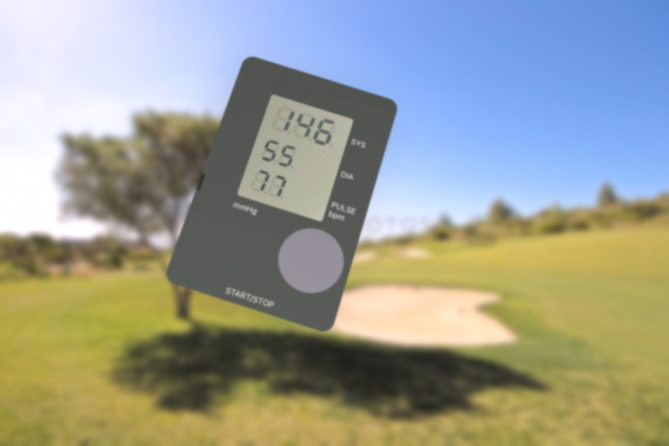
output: 146 (mmHg)
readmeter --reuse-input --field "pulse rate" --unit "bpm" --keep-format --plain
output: 77 (bpm)
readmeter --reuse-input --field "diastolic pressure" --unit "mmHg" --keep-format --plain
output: 55 (mmHg)
